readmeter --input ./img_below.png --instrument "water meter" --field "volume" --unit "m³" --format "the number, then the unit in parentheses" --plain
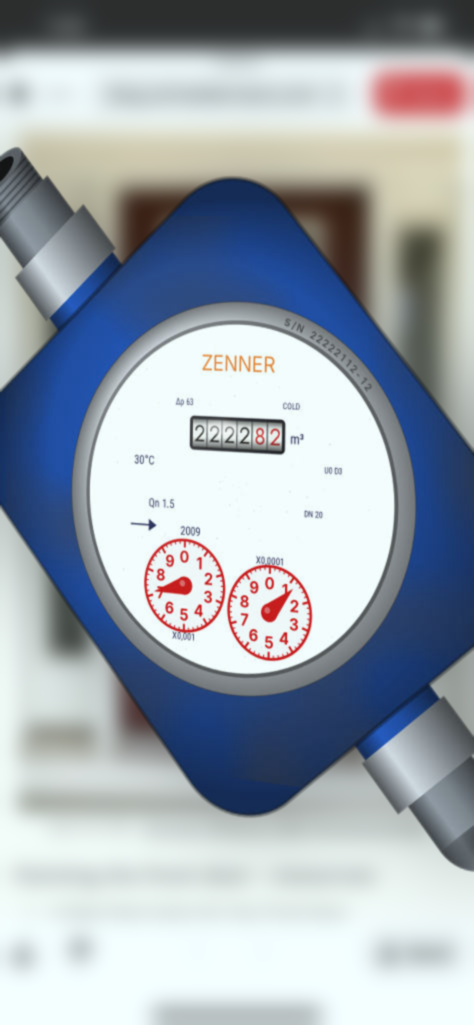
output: 2222.8271 (m³)
